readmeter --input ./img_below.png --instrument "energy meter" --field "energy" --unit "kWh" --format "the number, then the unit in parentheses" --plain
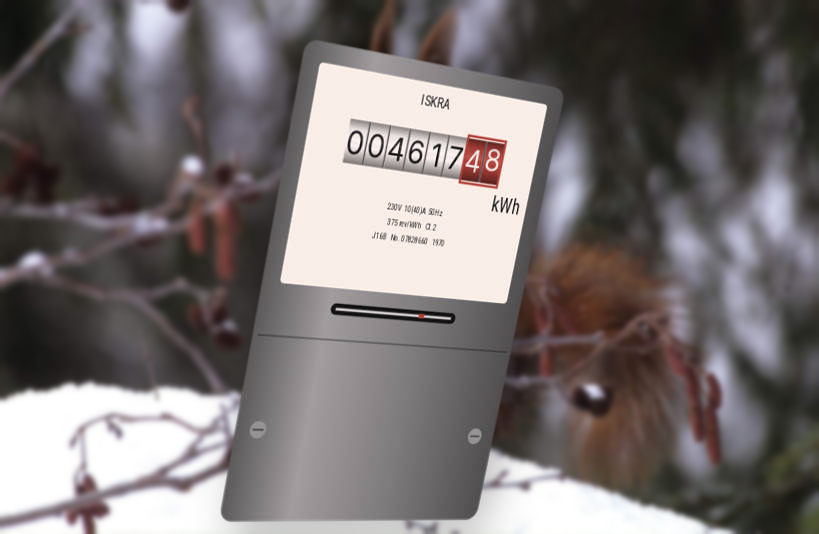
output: 4617.48 (kWh)
